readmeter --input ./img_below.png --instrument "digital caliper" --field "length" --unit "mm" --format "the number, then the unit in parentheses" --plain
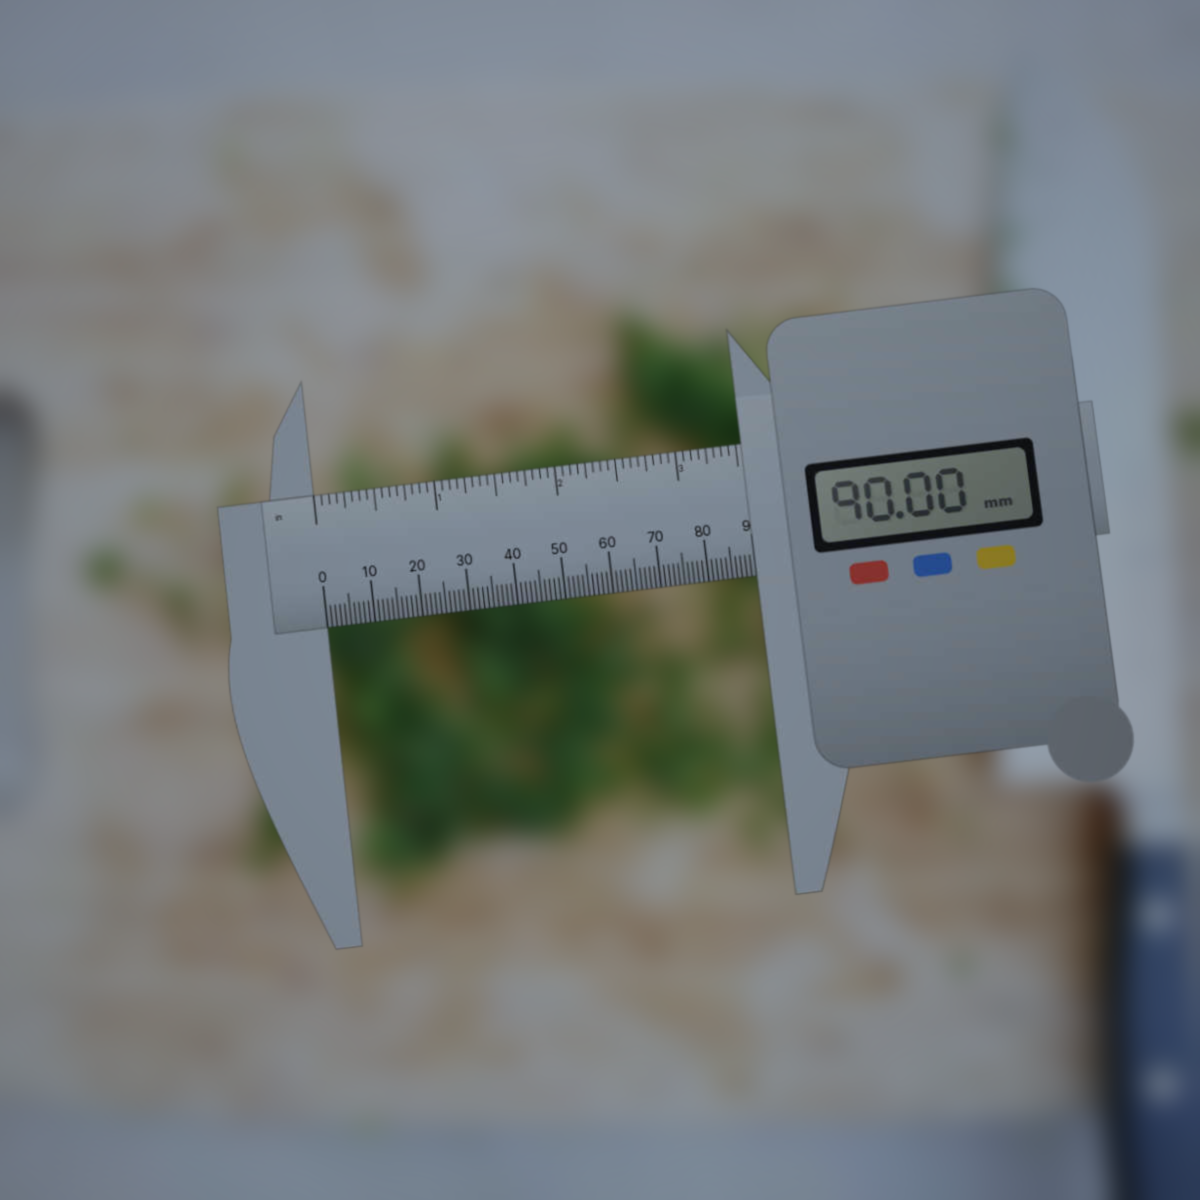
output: 90.00 (mm)
